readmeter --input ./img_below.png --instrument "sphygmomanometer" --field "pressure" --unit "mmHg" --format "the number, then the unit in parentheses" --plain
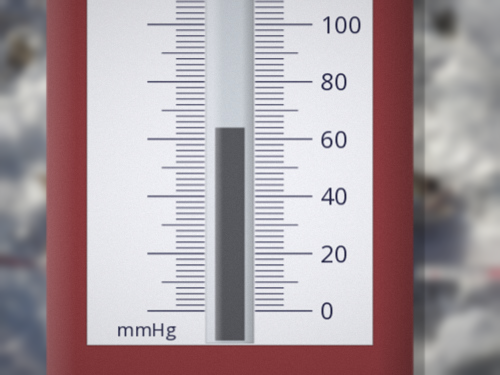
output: 64 (mmHg)
